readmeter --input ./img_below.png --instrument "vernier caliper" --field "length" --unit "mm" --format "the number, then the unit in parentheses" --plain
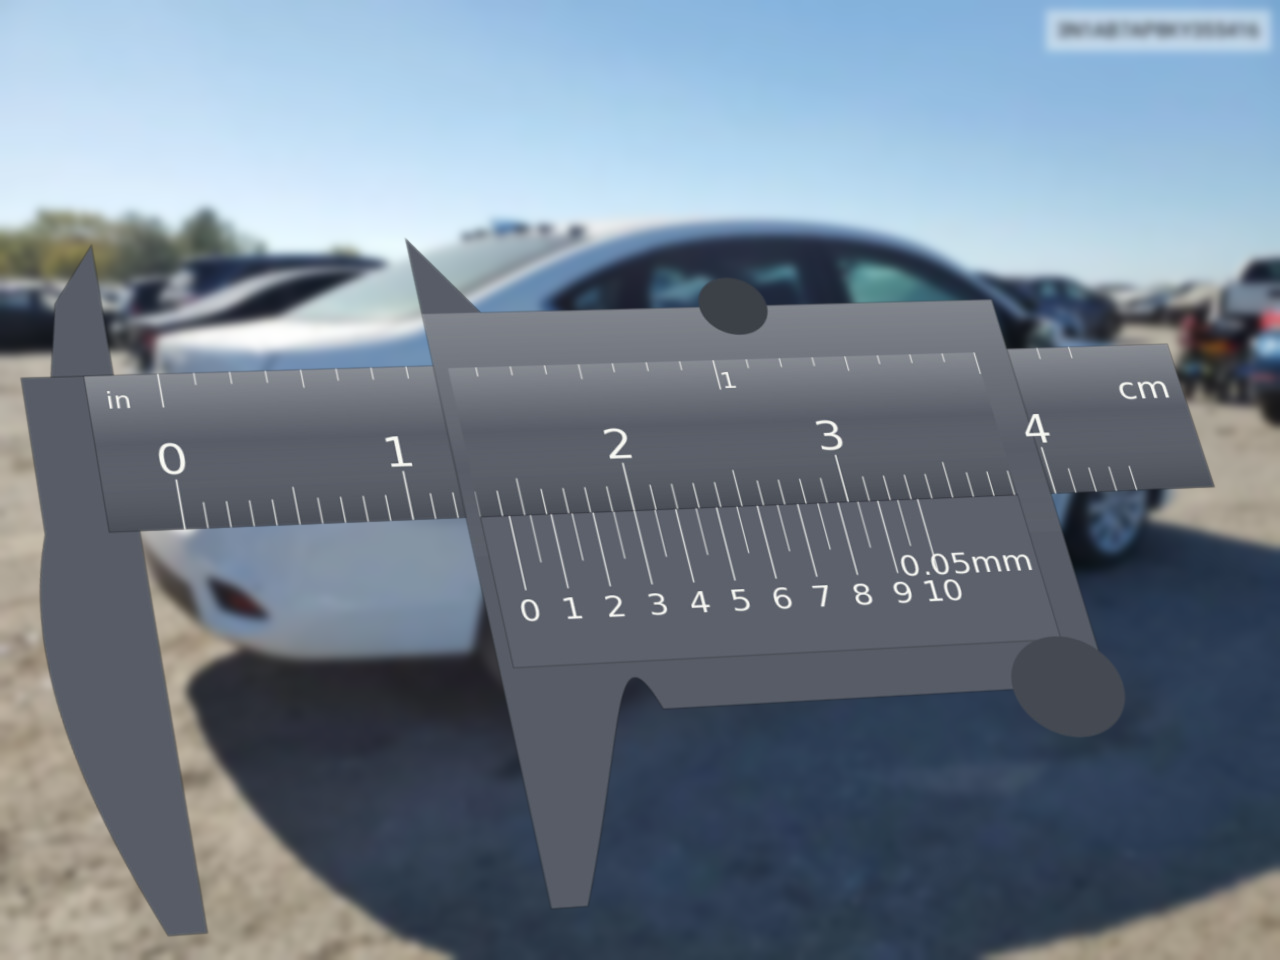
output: 14.3 (mm)
